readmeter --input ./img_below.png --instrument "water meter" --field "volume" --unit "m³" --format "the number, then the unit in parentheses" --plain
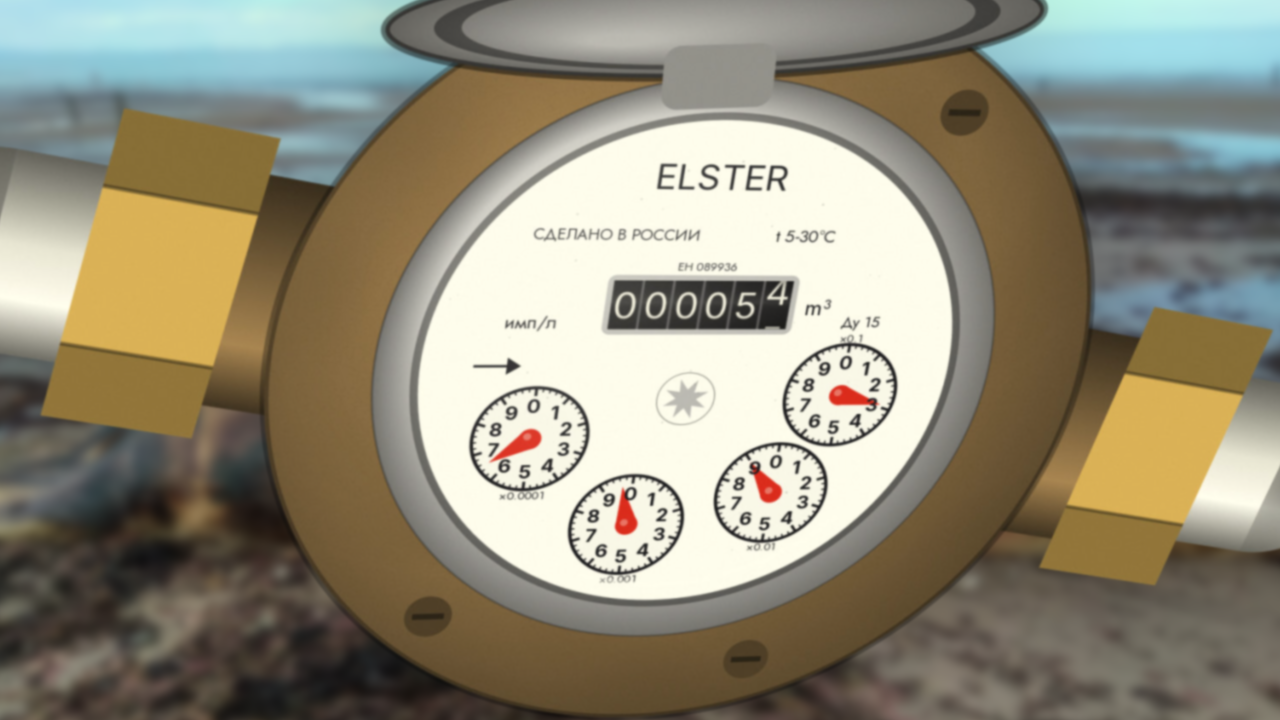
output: 54.2896 (m³)
